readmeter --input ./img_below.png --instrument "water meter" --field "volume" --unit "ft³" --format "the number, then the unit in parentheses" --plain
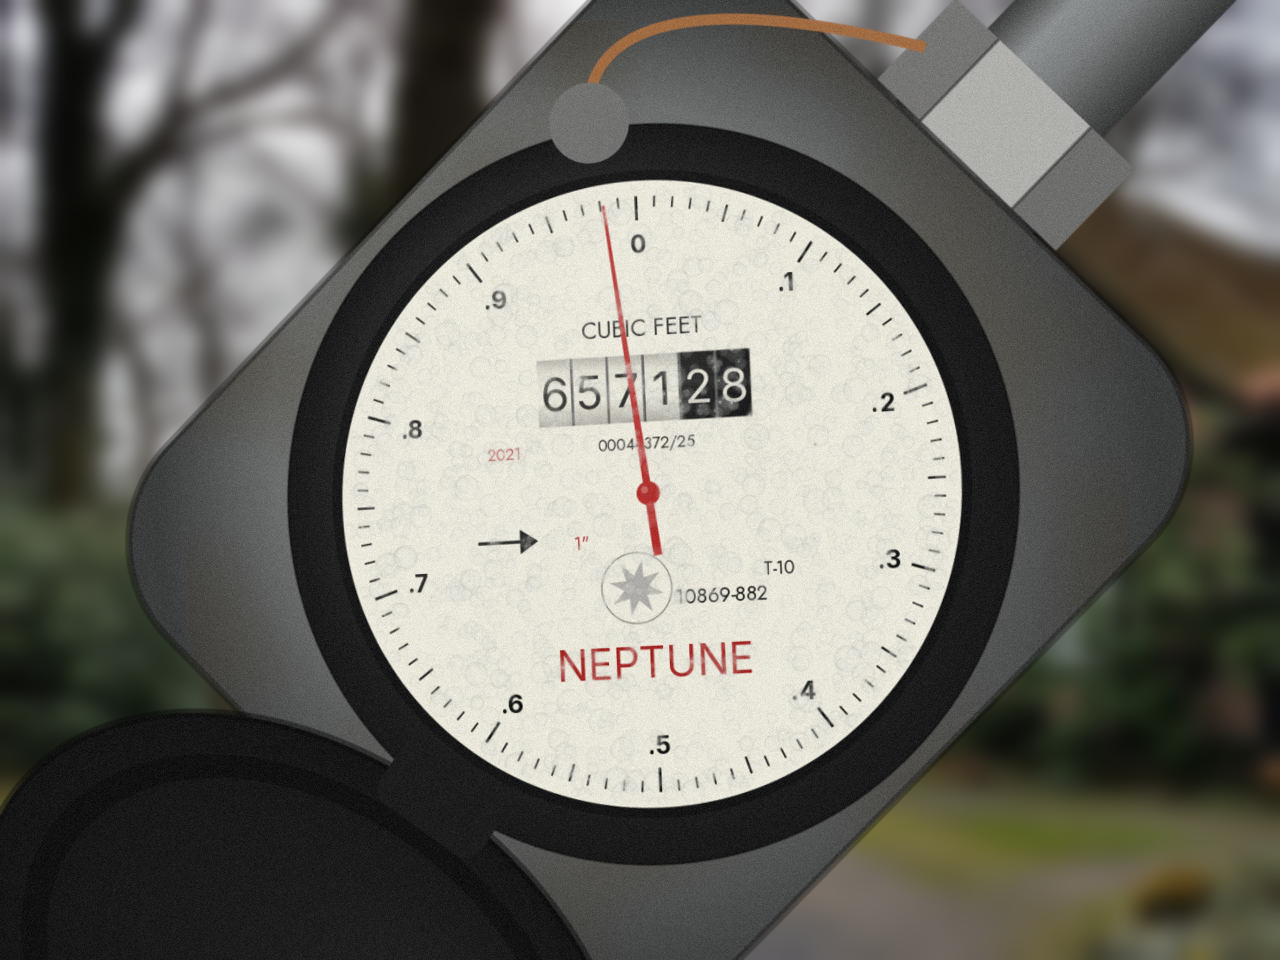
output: 657127.98 (ft³)
